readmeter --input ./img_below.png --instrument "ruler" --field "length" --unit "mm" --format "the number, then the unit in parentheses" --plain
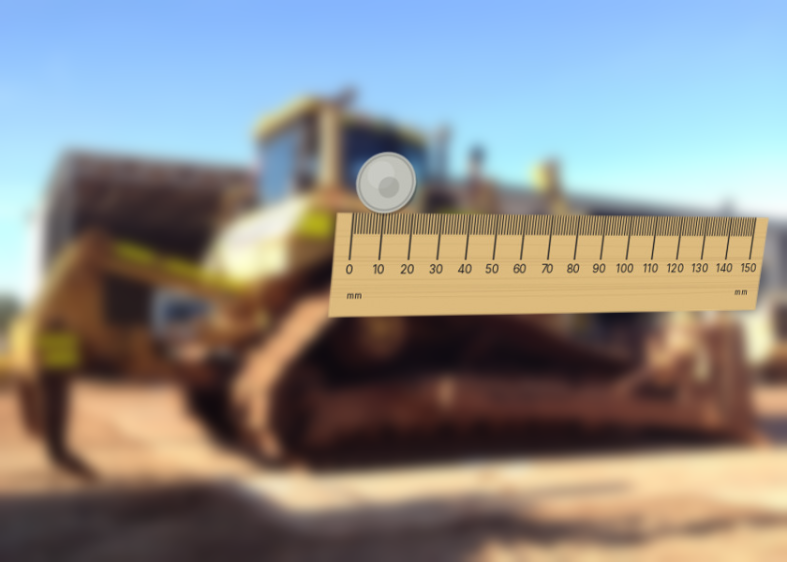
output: 20 (mm)
